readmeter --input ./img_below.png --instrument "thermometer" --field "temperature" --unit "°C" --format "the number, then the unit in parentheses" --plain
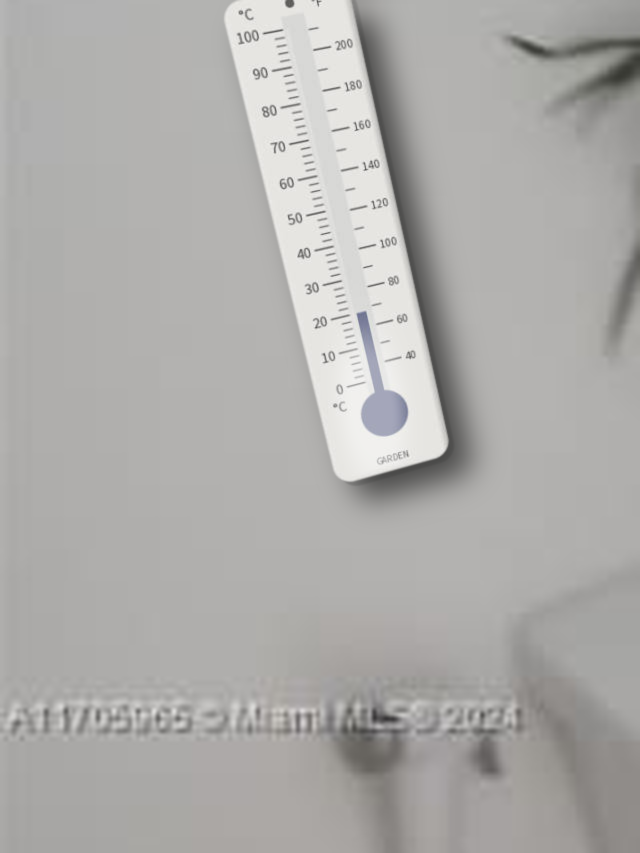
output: 20 (°C)
